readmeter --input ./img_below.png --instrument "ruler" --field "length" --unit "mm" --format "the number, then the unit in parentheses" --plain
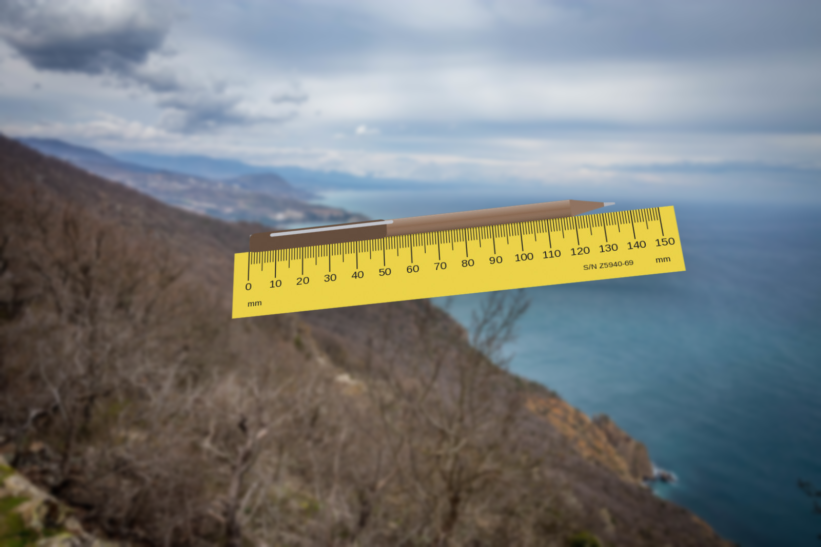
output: 135 (mm)
